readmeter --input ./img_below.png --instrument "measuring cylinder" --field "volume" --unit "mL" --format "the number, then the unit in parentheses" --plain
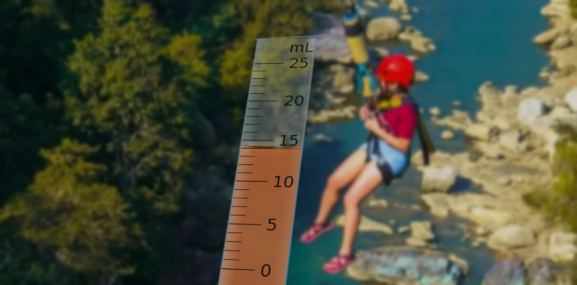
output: 14 (mL)
